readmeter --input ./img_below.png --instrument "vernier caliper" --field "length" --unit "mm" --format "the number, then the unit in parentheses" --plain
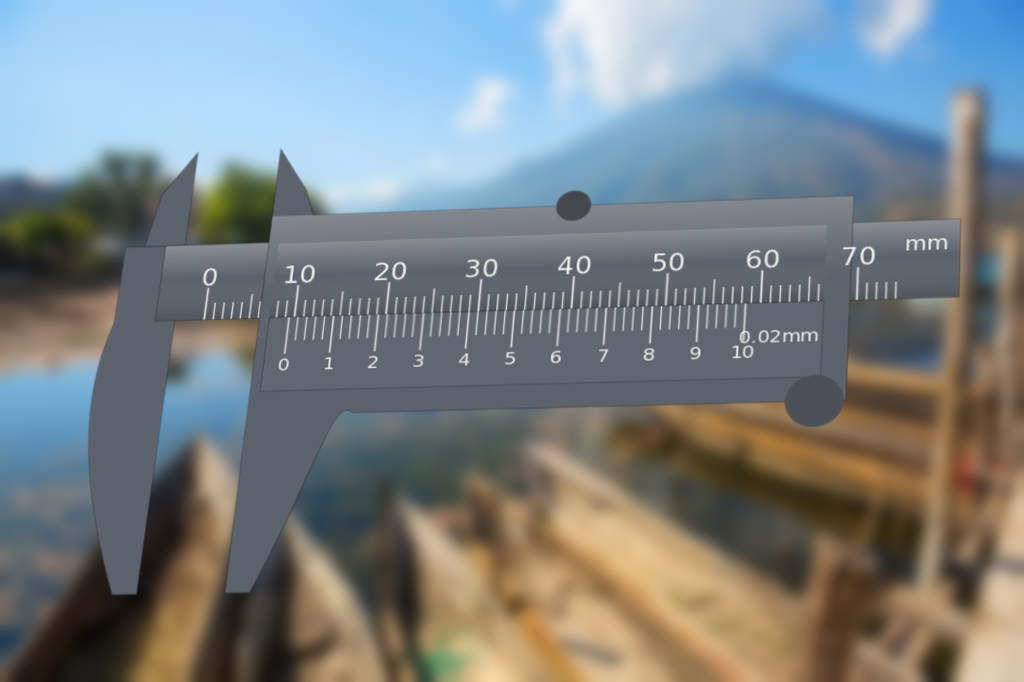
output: 9.4 (mm)
